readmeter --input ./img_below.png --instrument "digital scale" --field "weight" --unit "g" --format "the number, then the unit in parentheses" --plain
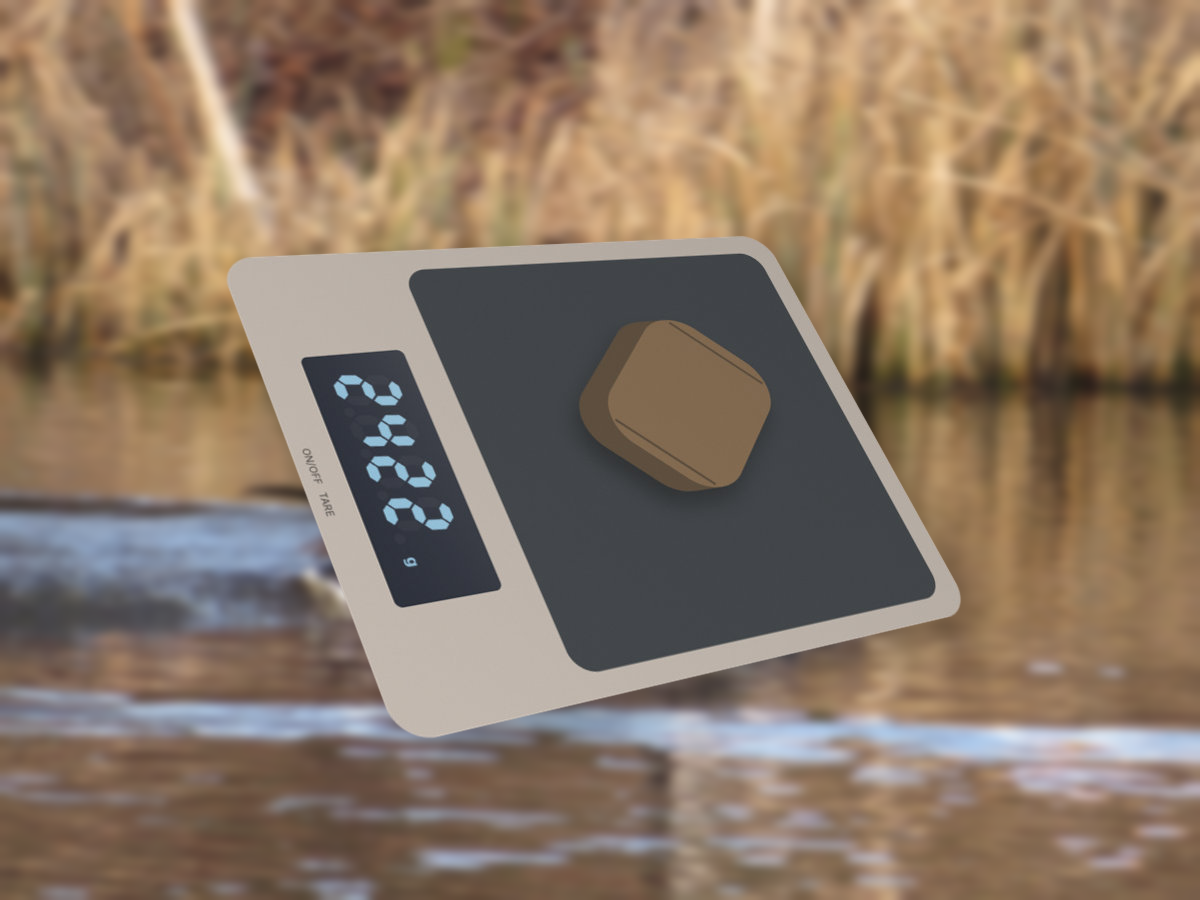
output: 2422 (g)
